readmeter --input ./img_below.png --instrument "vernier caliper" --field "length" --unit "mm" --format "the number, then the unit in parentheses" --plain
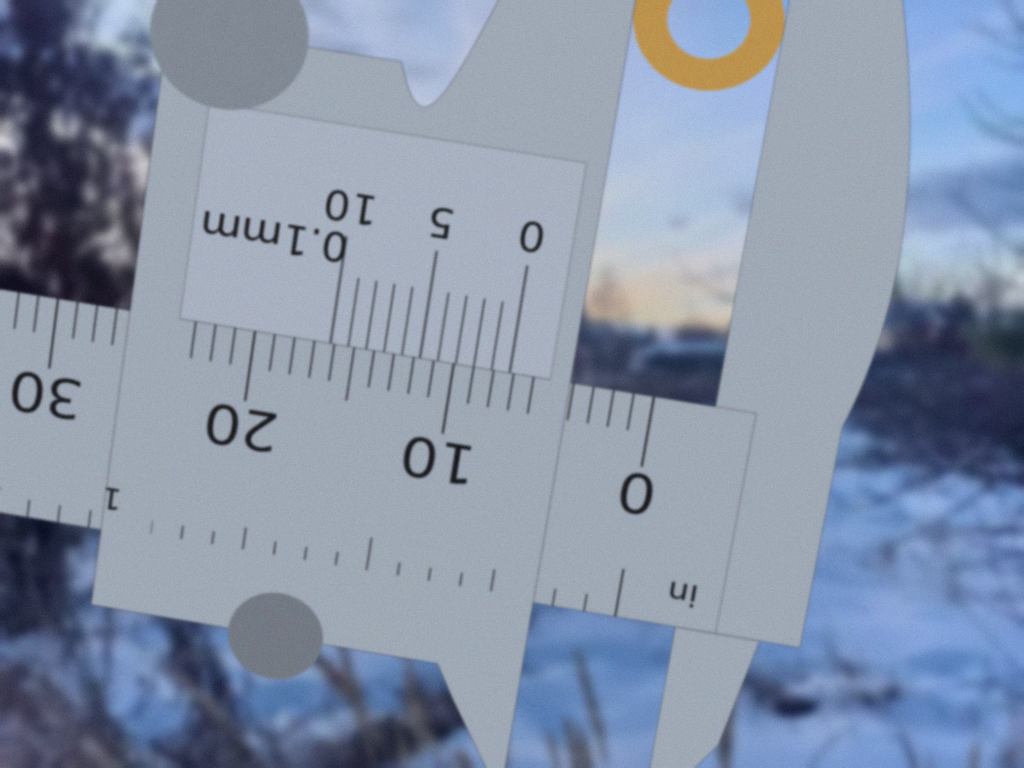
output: 7.2 (mm)
